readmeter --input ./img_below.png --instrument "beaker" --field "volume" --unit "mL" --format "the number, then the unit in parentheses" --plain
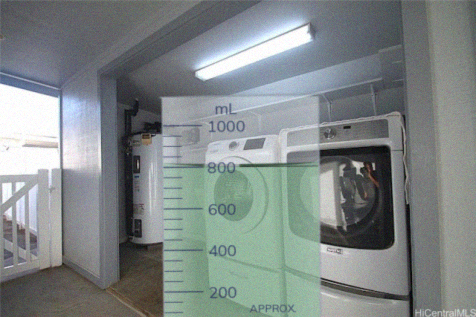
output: 800 (mL)
